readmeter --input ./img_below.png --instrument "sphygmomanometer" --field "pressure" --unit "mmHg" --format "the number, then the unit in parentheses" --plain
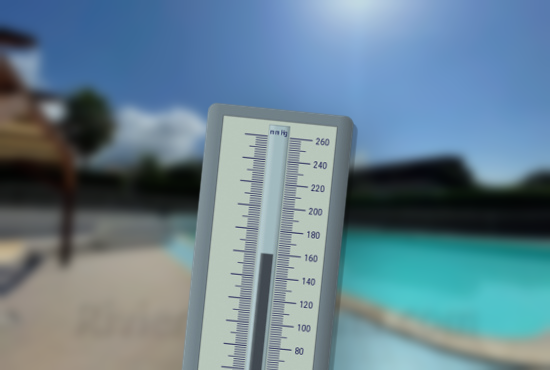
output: 160 (mmHg)
